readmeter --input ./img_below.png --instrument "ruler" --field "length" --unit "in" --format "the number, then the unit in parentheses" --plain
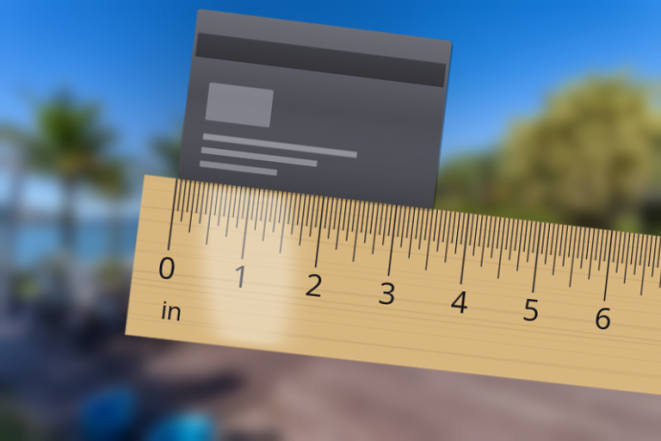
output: 3.5 (in)
